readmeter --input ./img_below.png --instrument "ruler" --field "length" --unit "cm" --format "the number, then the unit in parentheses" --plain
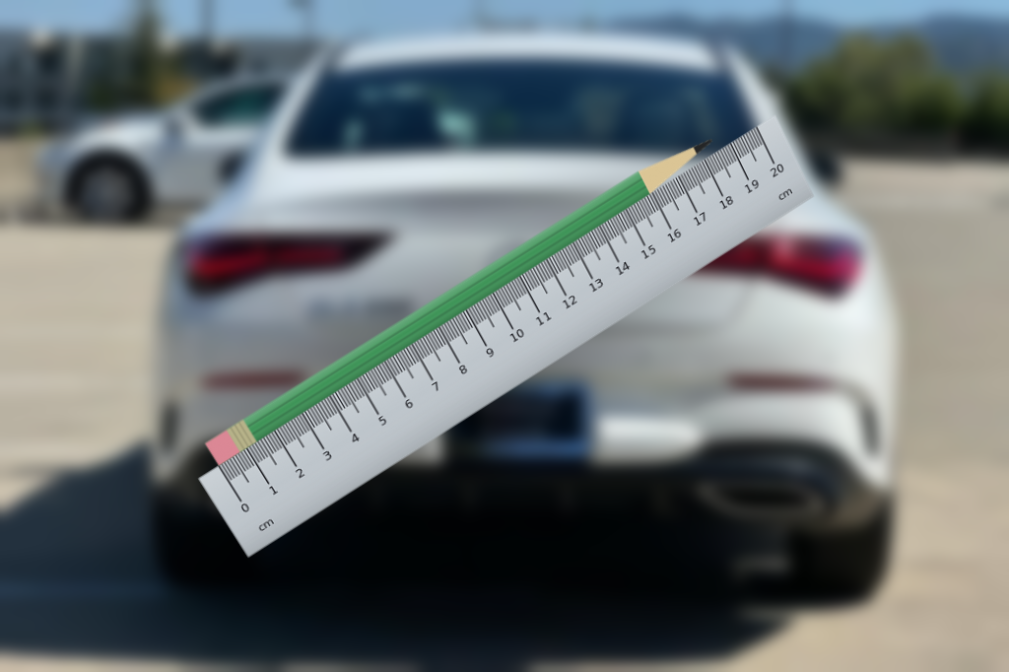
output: 18.5 (cm)
